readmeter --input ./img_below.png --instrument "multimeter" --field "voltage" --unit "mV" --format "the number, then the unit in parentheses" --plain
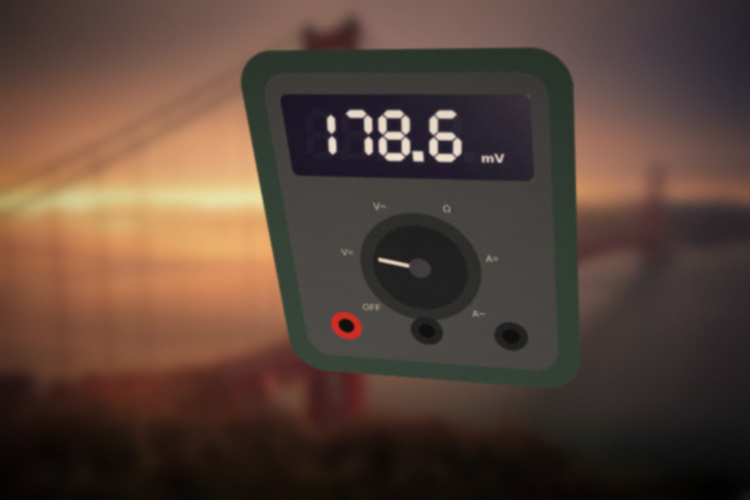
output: 178.6 (mV)
